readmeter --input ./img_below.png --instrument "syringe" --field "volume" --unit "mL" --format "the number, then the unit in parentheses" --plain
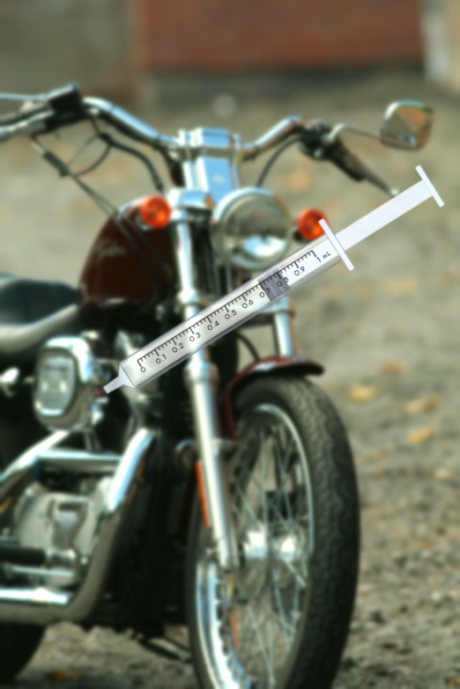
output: 0.7 (mL)
